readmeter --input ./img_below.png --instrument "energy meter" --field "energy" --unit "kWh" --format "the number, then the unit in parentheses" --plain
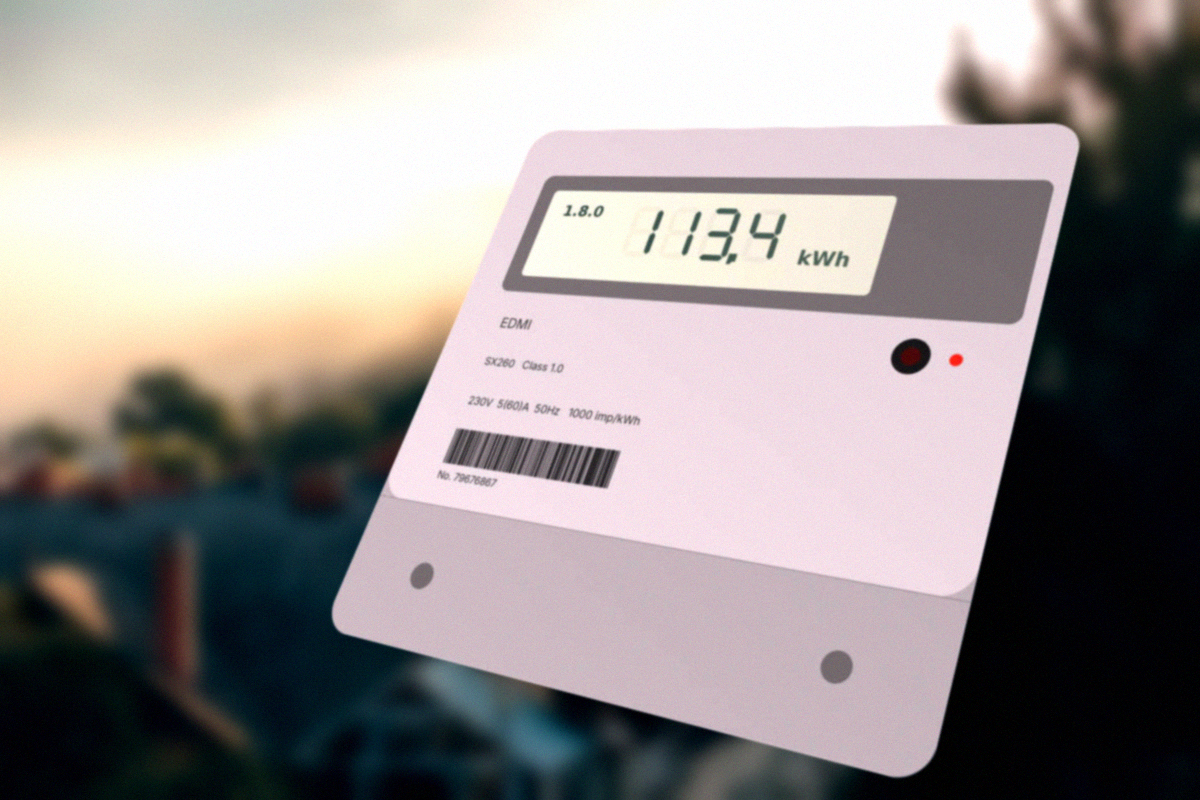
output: 113.4 (kWh)
